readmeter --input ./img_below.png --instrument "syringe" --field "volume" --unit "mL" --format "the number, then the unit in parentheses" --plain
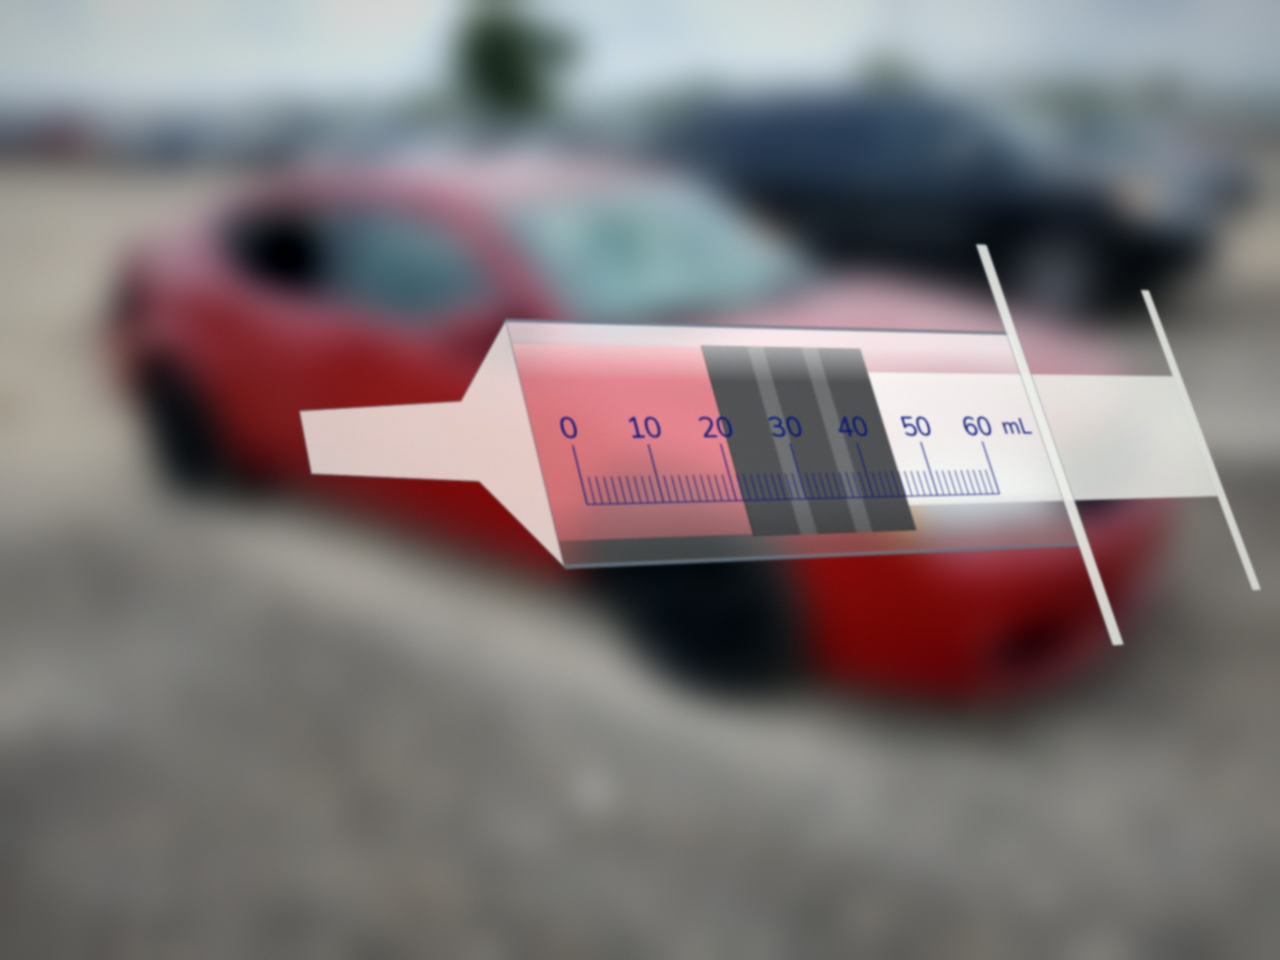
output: 21 (mL)
